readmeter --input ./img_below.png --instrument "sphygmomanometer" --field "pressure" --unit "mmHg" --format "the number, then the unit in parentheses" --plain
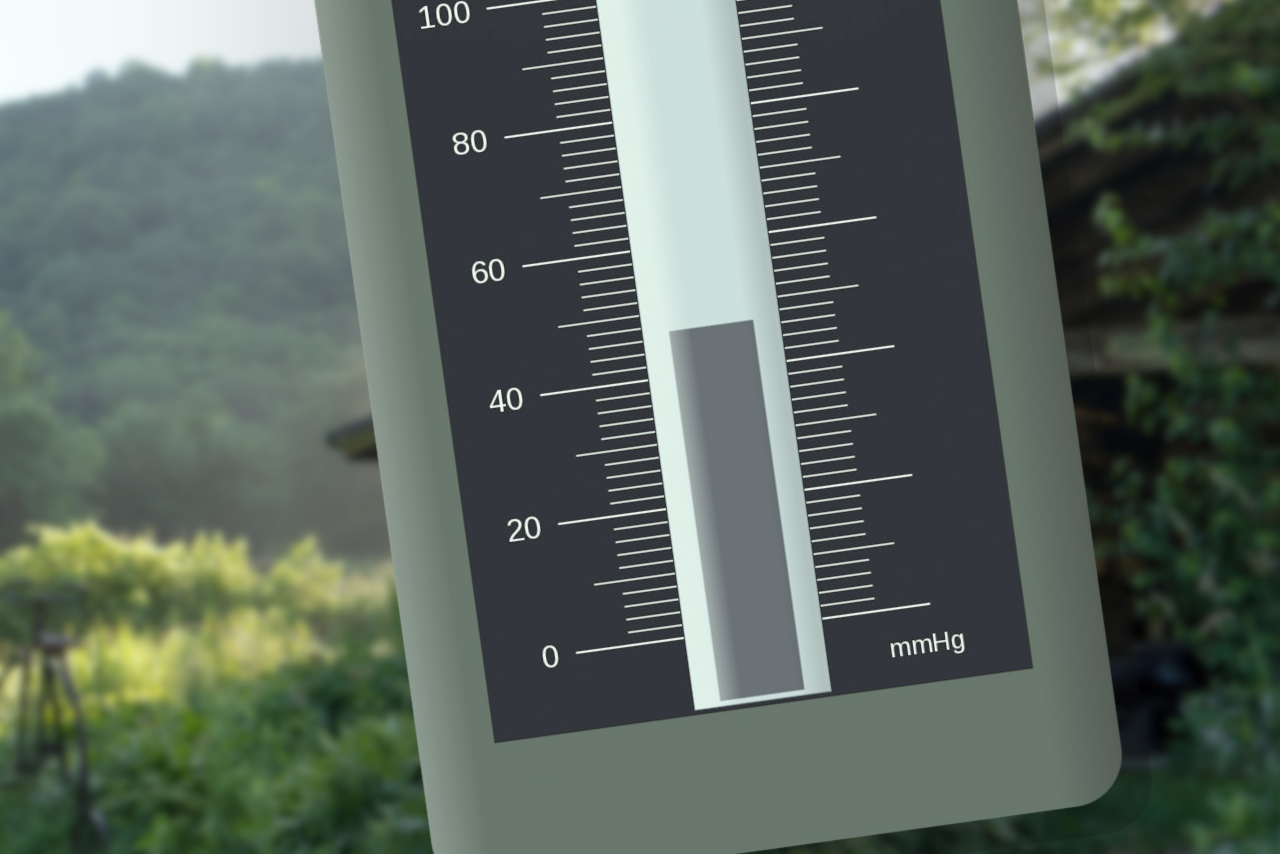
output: 47 (mmHg)
